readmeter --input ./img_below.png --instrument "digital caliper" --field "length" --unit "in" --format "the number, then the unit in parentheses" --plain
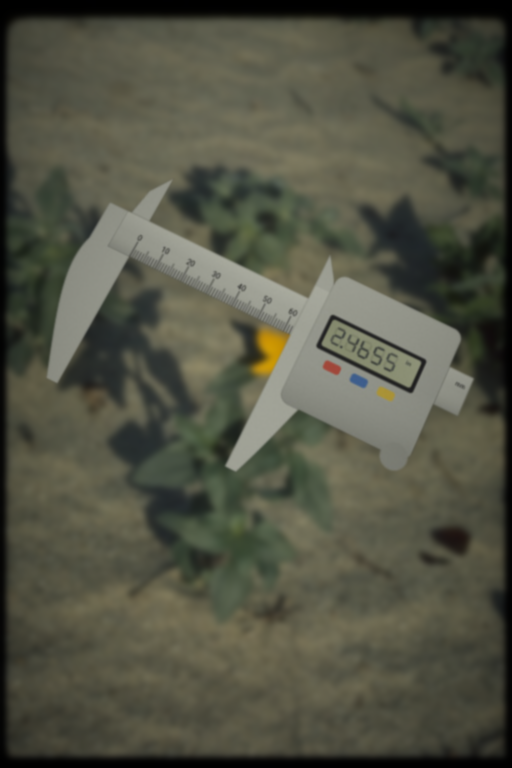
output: 2.4655 (in)
